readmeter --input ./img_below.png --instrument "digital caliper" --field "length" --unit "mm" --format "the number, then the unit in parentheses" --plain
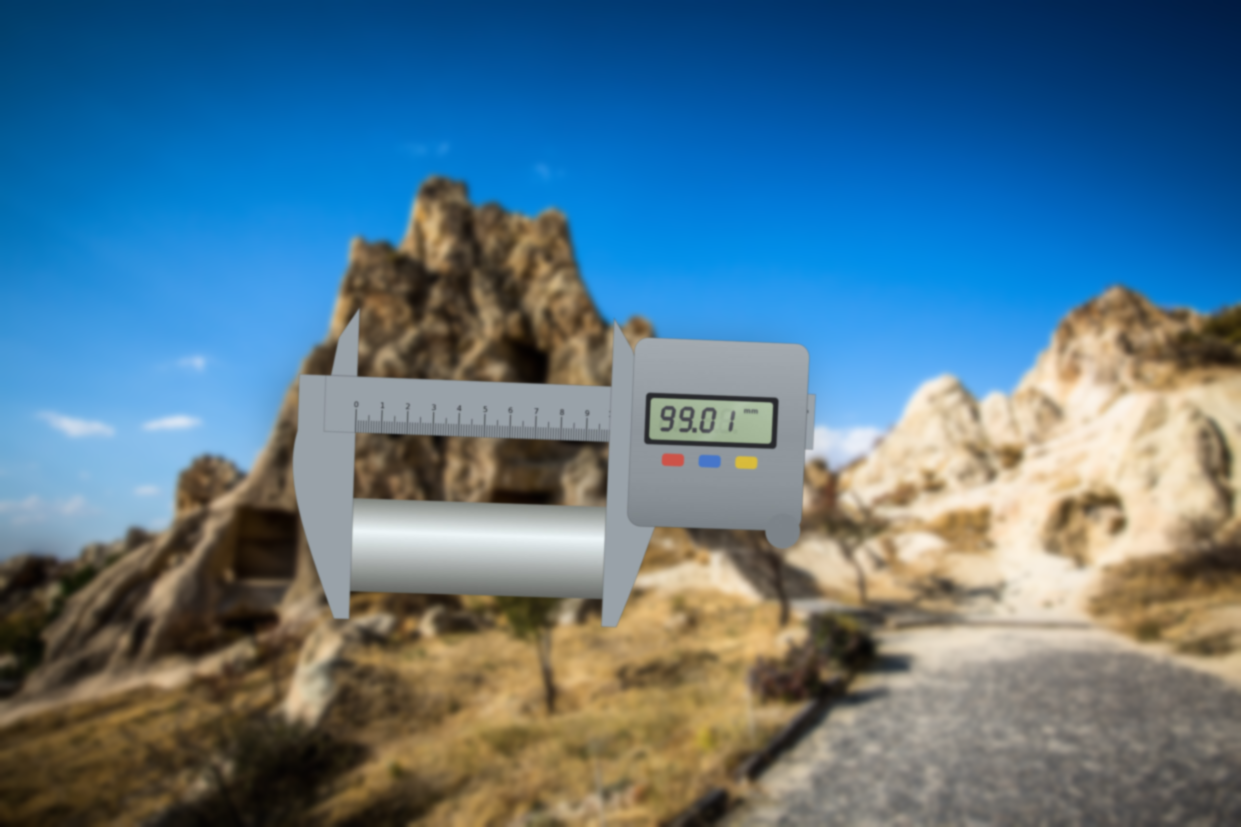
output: 99.01 (mm)
